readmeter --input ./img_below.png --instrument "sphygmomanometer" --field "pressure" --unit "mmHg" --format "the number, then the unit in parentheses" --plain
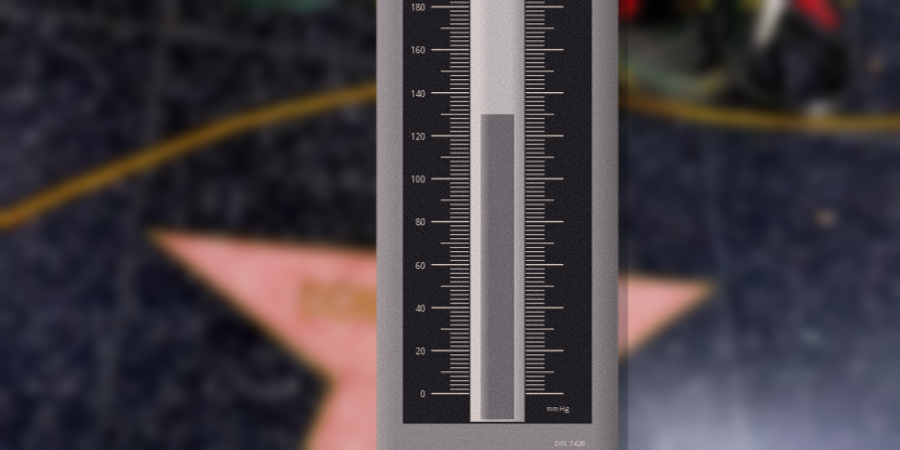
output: 130 (mmHg)
